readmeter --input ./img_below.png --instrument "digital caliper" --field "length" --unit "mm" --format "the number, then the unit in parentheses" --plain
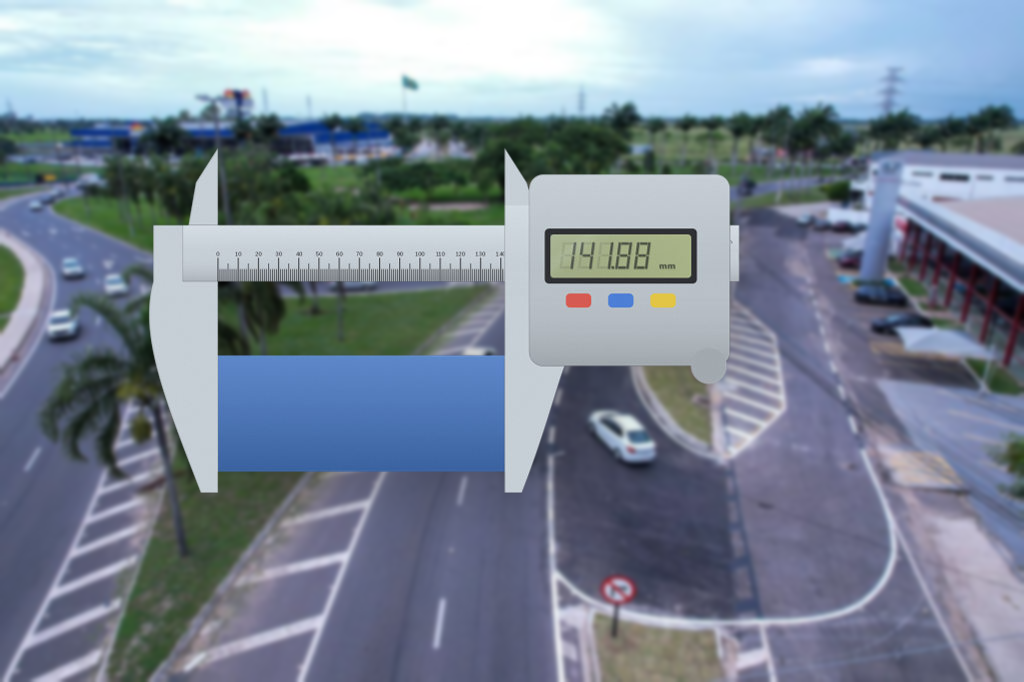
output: 141.88 (mm)
